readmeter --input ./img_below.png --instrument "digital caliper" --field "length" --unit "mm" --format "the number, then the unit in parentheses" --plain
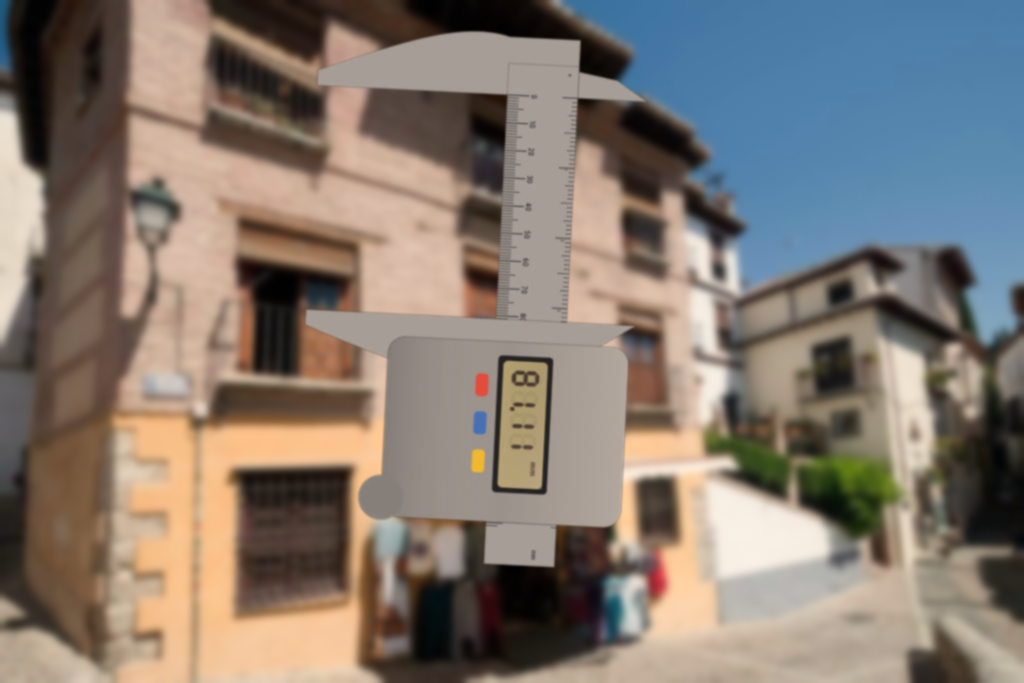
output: 81.11 (mm)
